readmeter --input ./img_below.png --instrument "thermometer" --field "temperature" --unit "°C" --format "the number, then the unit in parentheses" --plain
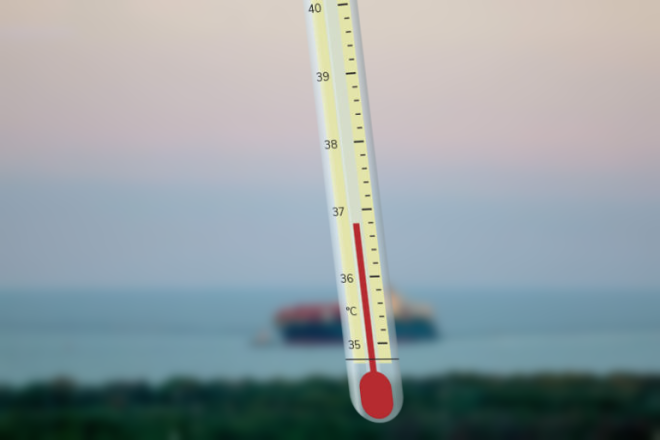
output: 36.8 (°C)
